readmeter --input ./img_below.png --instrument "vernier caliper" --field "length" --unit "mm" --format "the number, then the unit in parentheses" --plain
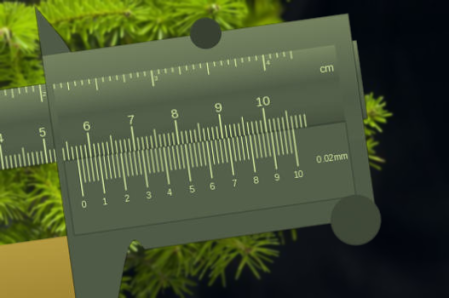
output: 57.0 (mm)
